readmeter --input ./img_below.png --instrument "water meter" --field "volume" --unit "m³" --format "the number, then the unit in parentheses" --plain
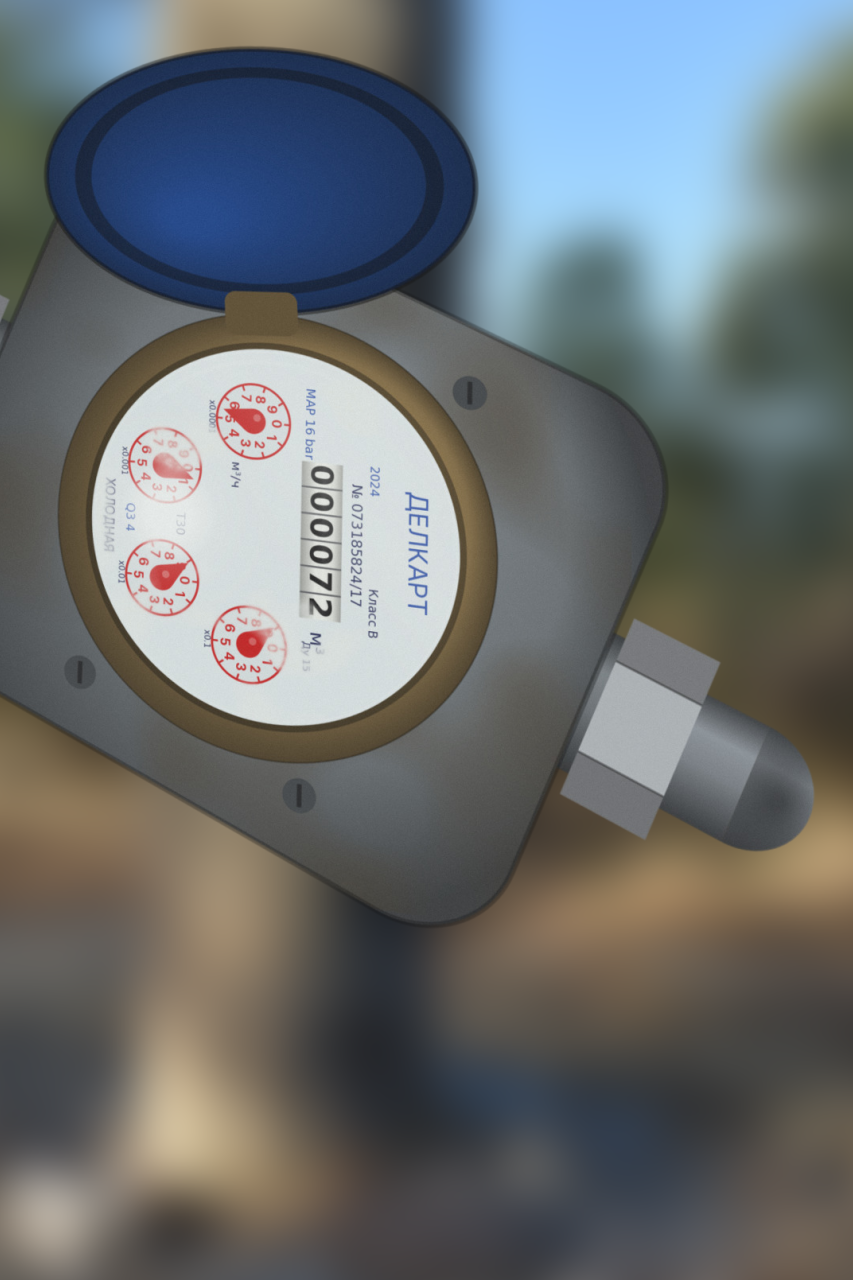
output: 72.8905 (m³)
